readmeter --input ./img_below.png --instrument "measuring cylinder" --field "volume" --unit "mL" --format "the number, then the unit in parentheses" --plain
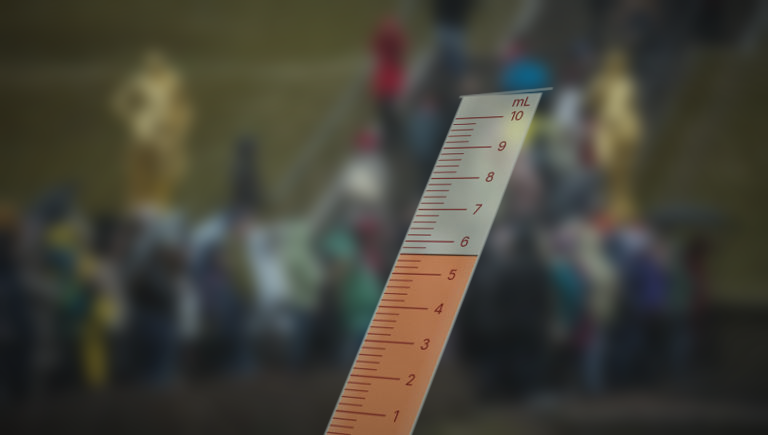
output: 5.6 (mL)
